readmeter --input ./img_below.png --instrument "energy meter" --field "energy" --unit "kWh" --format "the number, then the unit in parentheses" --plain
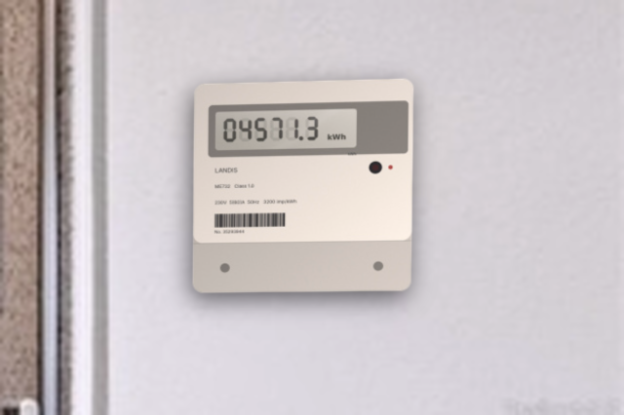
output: 4571.3 (kWh)
